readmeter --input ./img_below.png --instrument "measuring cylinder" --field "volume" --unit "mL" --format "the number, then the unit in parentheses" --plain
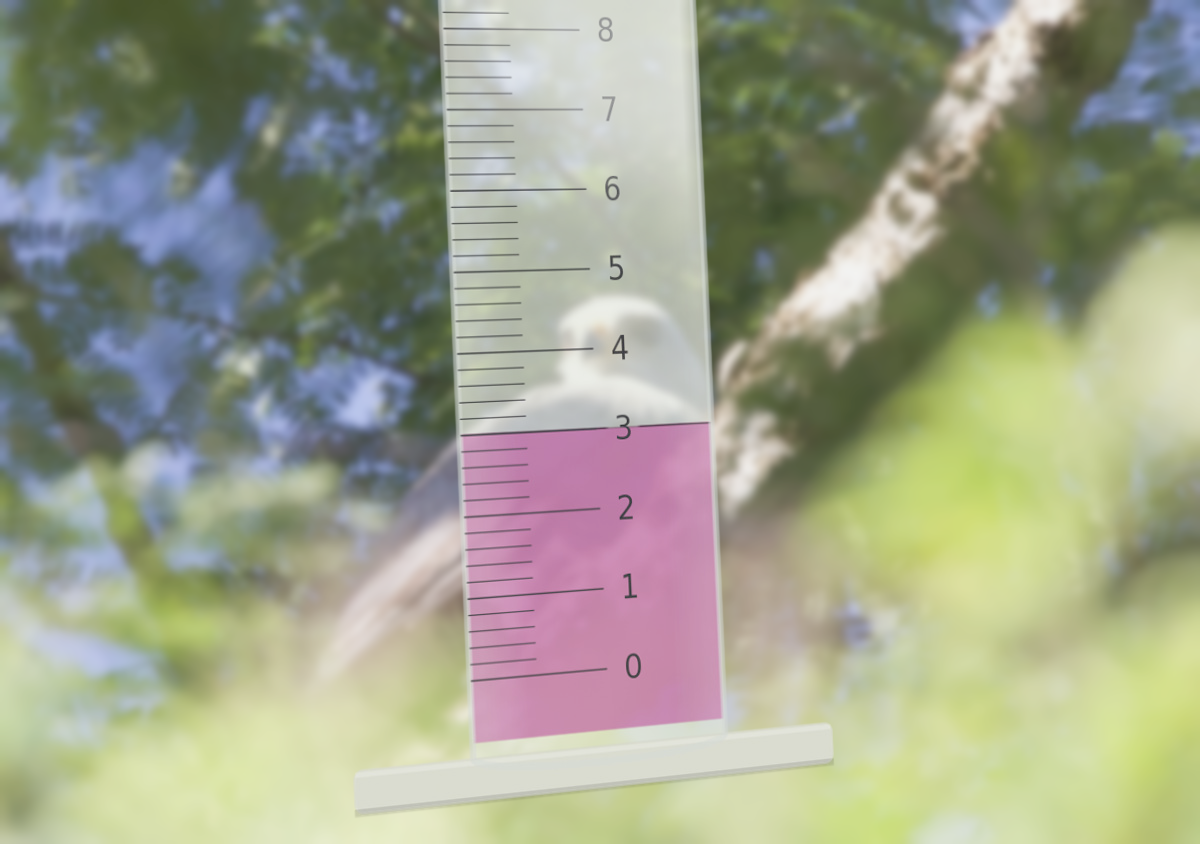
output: 3 (mL)
